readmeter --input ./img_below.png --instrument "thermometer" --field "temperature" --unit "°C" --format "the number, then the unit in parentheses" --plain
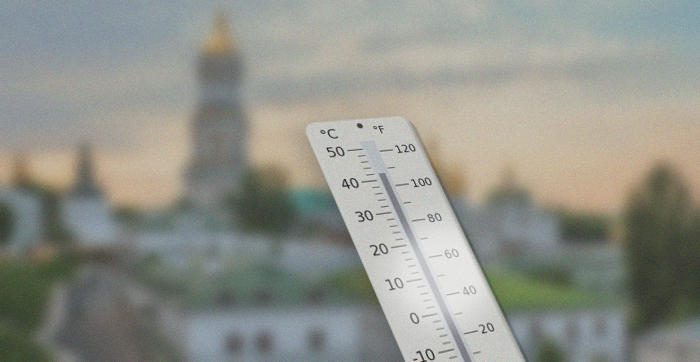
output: 42 (°C)
